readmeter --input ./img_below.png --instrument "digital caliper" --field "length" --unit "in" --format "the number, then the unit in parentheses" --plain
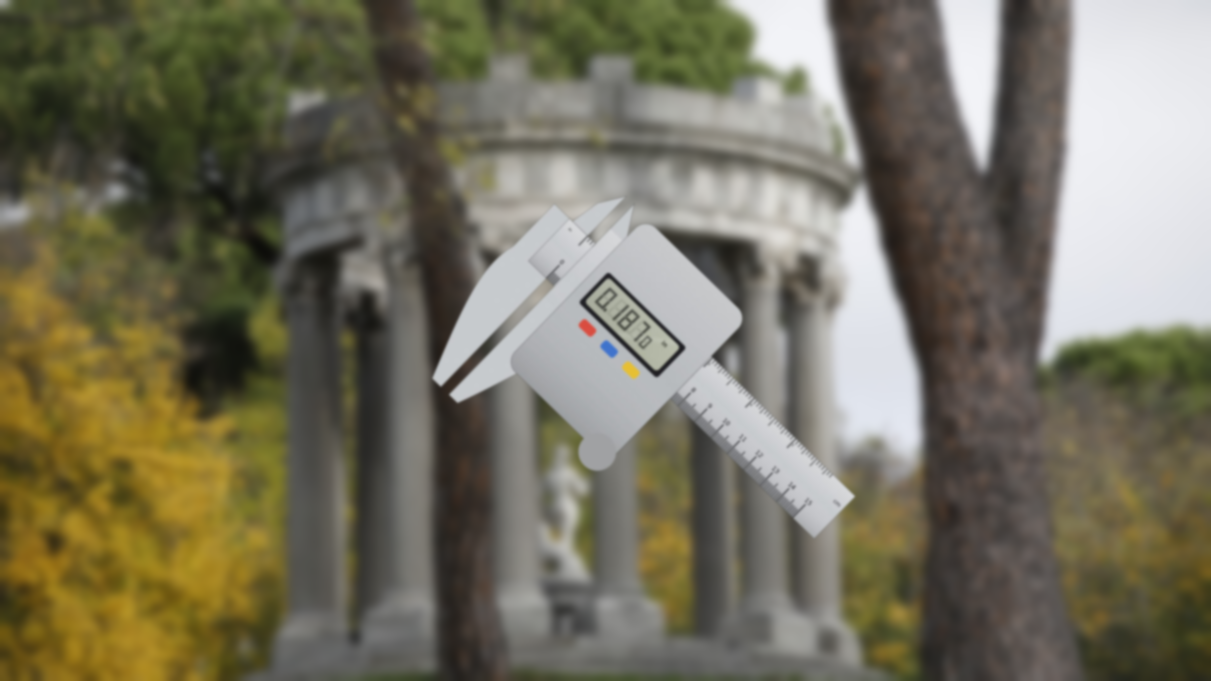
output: 0.1870 (in)
